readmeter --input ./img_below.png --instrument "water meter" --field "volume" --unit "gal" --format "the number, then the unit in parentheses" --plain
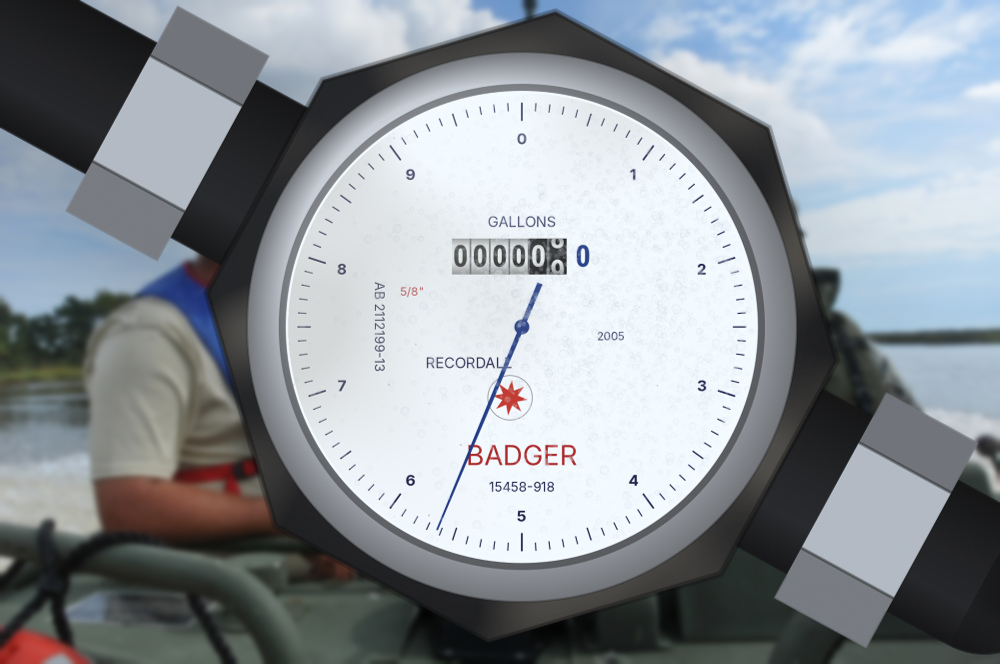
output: 85.6 (gal)
